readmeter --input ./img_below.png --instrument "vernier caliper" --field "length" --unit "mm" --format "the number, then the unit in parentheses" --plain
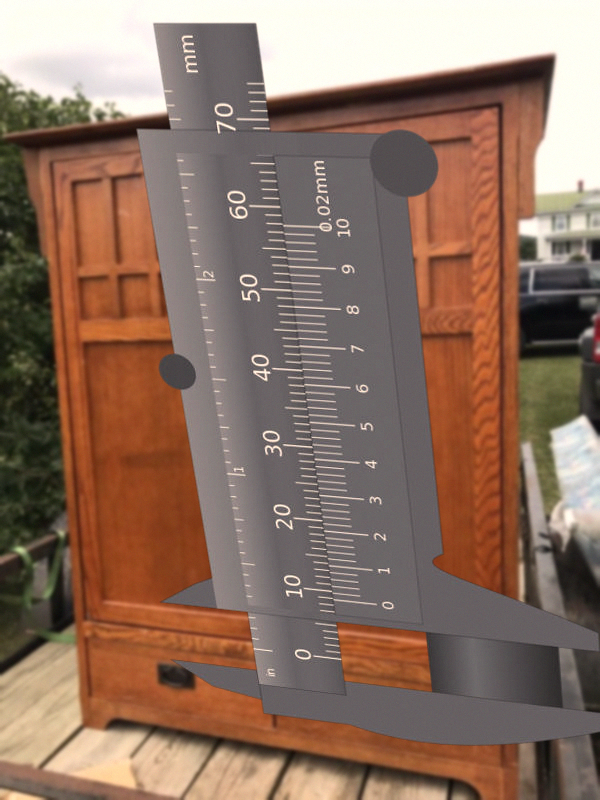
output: 8.8 (mm)
